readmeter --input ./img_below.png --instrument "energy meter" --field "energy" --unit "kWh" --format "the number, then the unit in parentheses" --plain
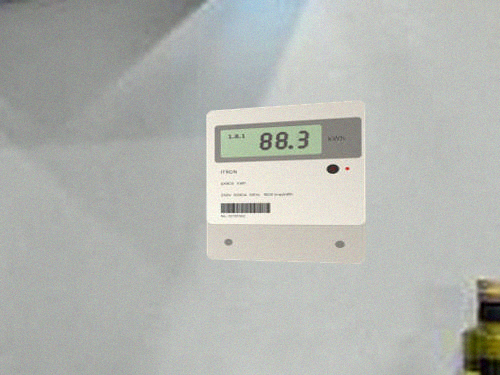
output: 88.3 (kWh)
